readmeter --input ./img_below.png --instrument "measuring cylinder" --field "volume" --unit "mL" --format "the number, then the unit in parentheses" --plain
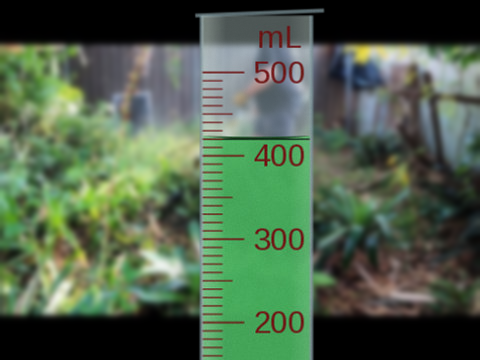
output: 420 (mL)
